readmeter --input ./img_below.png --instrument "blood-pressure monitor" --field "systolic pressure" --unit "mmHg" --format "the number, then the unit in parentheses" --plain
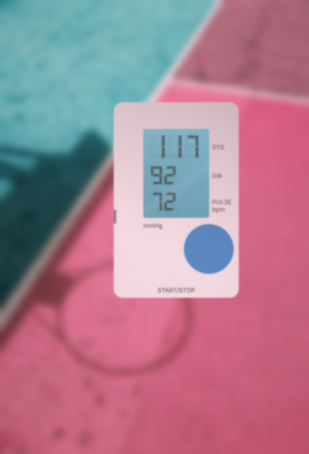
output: 117 (mmHg)
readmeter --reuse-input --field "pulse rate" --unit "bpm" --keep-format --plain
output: 72 (bpm)
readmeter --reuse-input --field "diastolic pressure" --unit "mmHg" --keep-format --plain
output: 92 (mmHg)
